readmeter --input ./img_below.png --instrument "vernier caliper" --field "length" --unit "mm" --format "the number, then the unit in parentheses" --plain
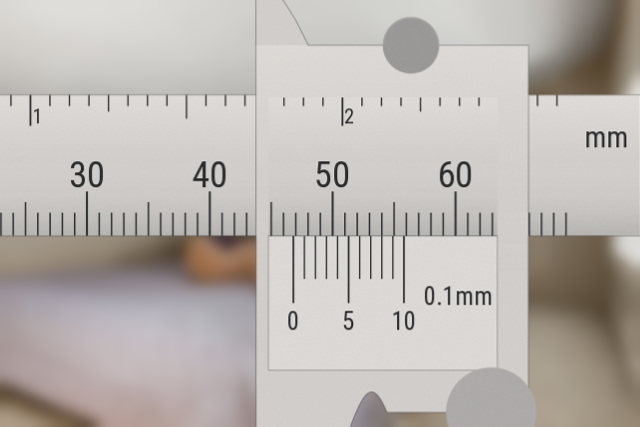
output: 46.8 (mm)
